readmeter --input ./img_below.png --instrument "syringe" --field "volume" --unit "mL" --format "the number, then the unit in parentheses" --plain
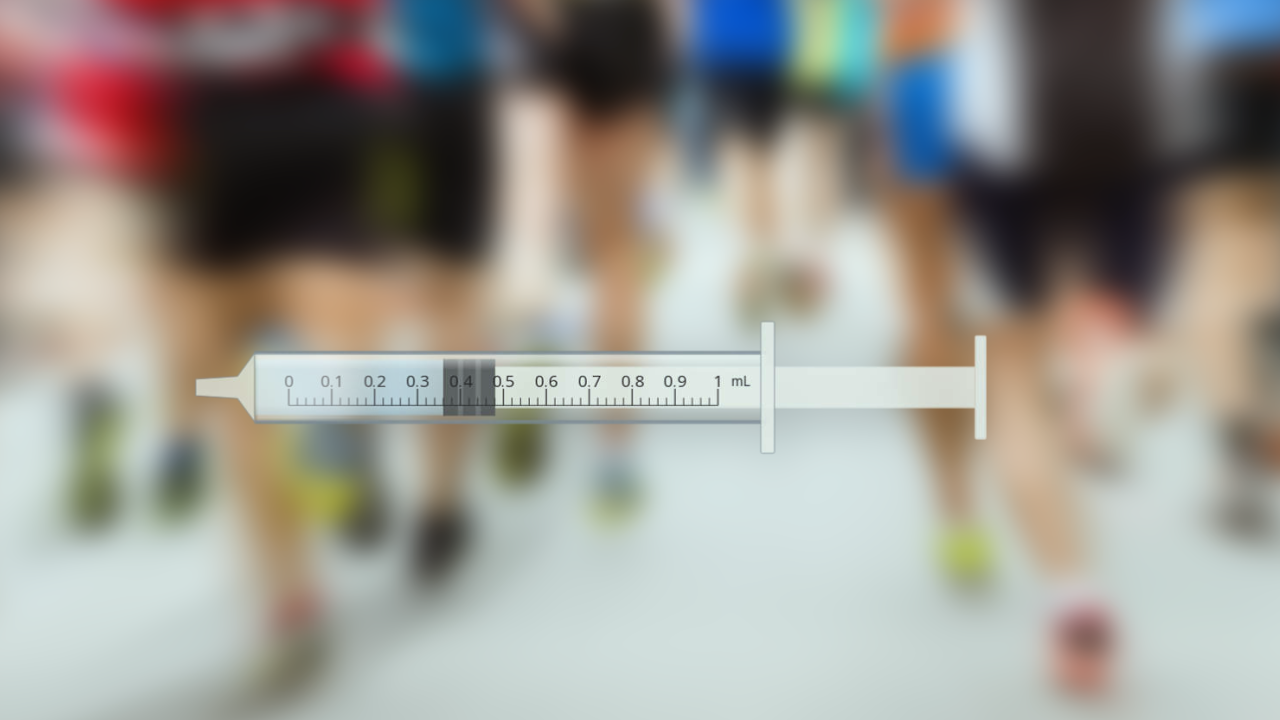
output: 0.36 (mL)
